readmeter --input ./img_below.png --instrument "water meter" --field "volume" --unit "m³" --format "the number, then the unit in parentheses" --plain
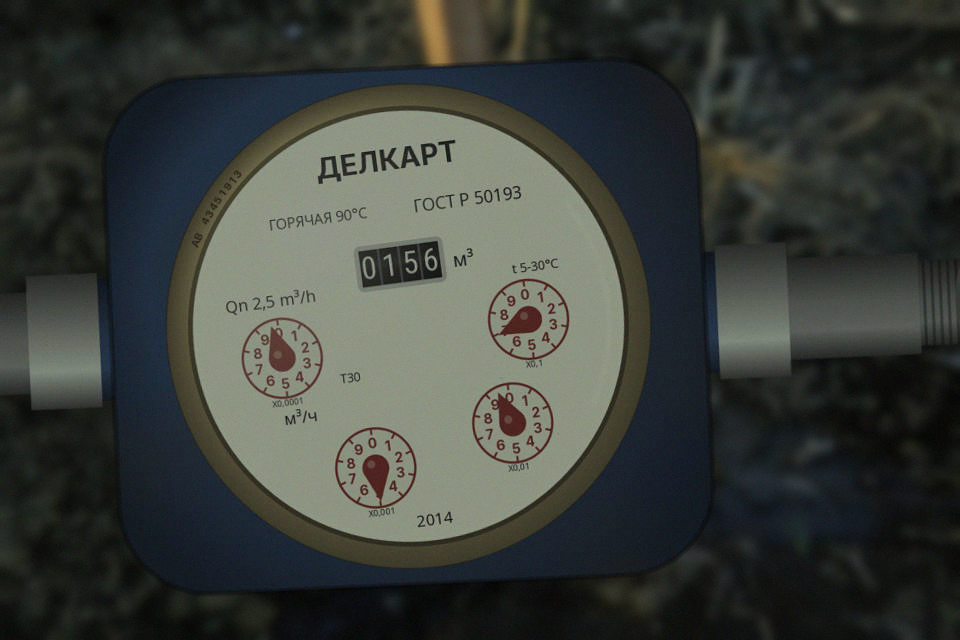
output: 156.6949 (m³)
